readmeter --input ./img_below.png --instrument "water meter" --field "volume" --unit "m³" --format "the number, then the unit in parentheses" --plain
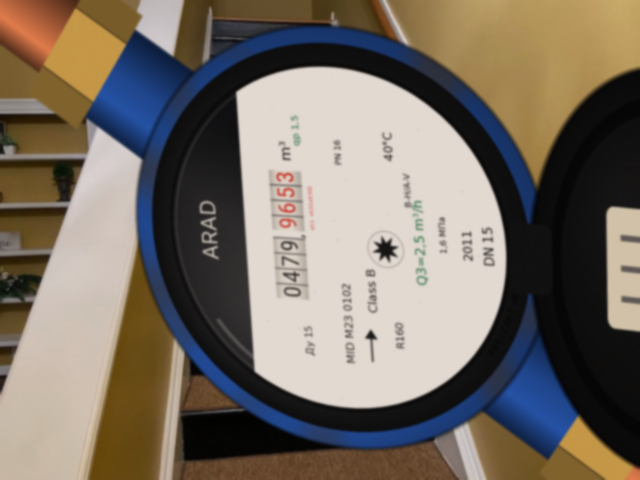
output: 479.9653 (m³)
